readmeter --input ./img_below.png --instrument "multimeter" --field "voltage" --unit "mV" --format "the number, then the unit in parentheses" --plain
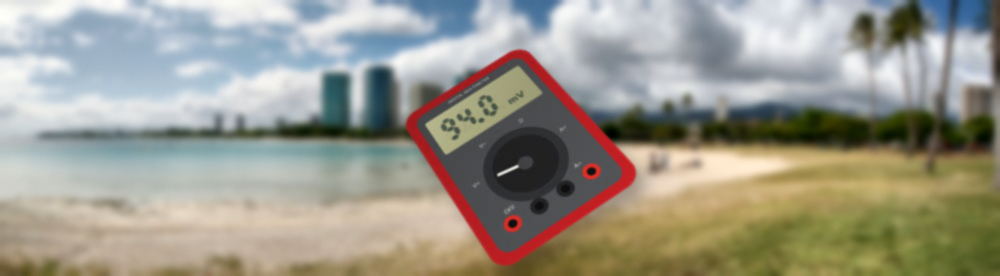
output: 94.0 (mV)
